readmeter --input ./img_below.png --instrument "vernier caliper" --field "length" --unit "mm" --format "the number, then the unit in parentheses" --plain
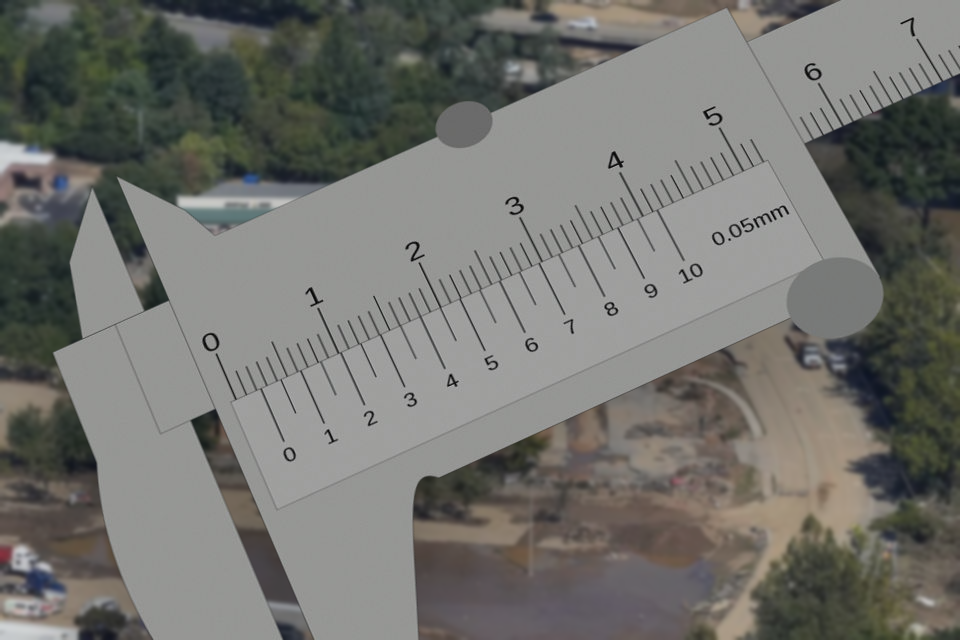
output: 2.4 (mm)
